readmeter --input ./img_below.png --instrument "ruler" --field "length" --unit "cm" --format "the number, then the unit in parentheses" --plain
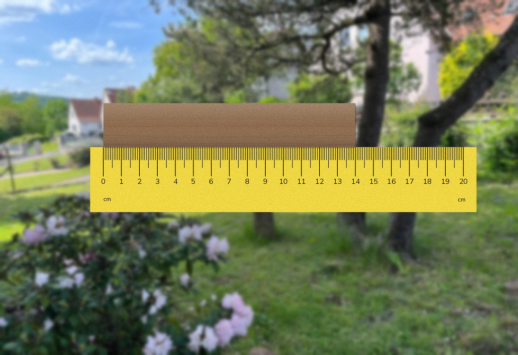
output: 14 (cm)
